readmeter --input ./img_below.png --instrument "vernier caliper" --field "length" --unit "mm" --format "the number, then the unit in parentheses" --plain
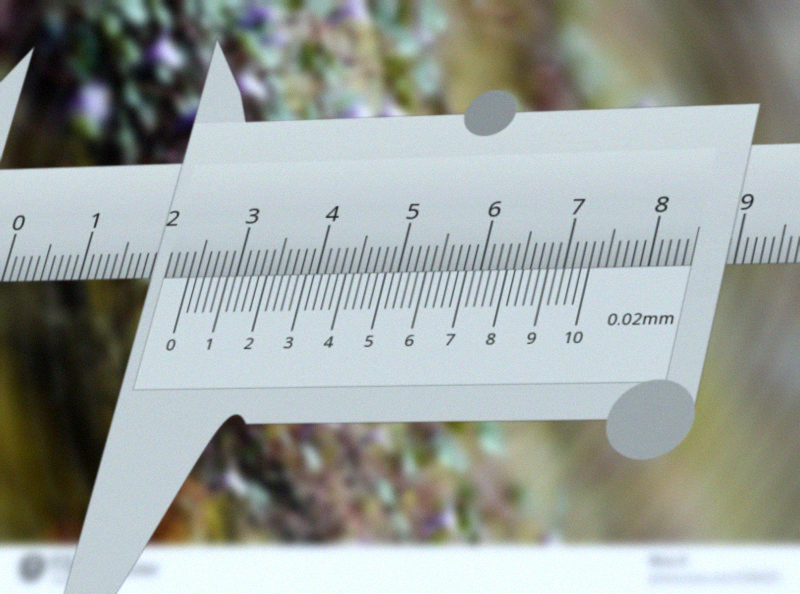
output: 24.0 (mm)
